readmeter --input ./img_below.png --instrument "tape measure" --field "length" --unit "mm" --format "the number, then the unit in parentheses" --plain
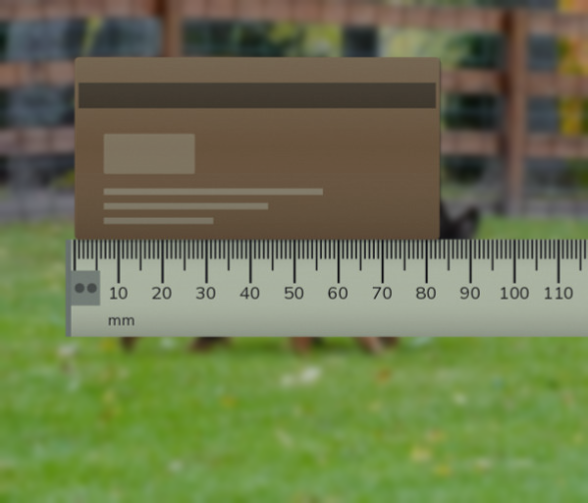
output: 83 (mm)
